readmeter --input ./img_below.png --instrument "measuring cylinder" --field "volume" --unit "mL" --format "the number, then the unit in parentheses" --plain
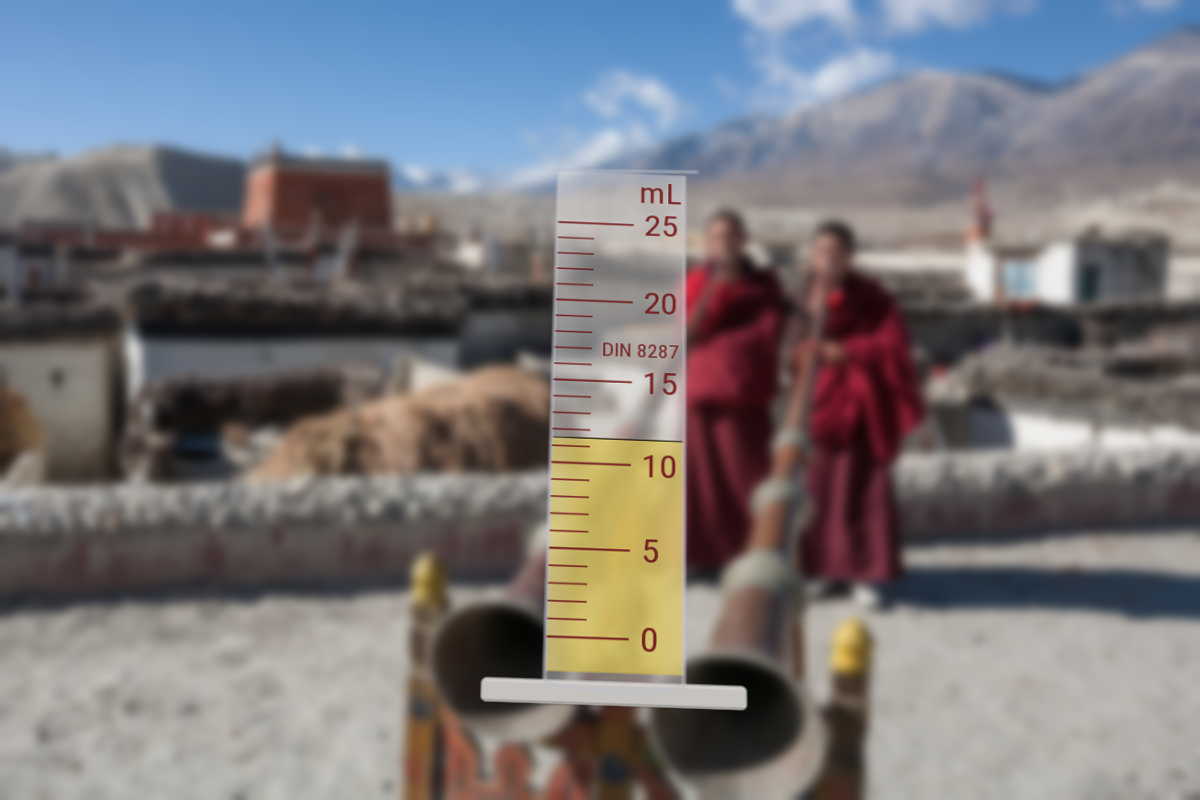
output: 11.5 (mL)
